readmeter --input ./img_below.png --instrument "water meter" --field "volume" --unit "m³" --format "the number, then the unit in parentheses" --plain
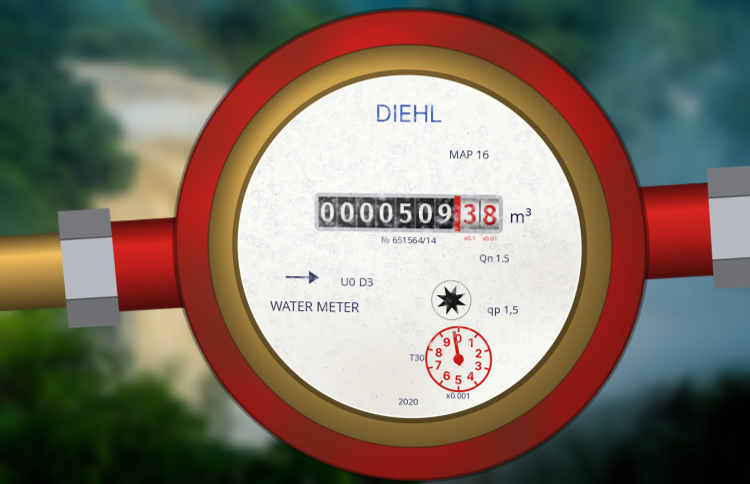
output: 509.379 (m³)
